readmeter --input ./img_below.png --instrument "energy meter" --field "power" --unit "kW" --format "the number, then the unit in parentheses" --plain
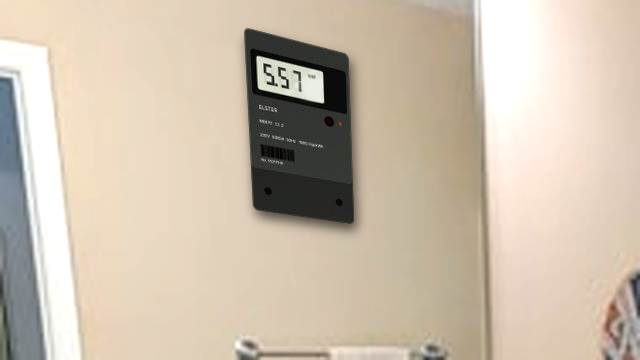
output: 5.57 (kW)
